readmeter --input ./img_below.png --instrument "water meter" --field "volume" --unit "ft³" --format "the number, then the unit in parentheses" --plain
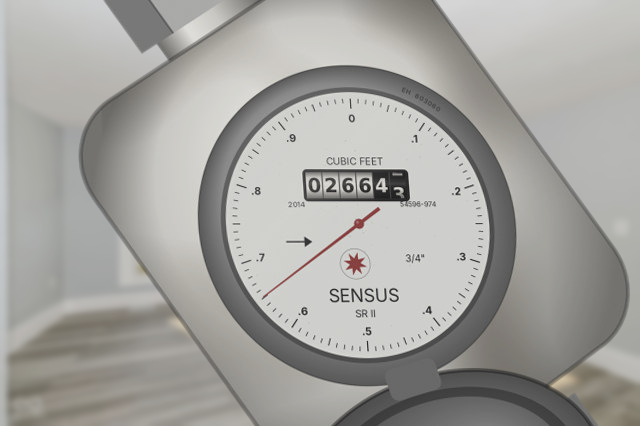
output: 26642.65 (ft³)
